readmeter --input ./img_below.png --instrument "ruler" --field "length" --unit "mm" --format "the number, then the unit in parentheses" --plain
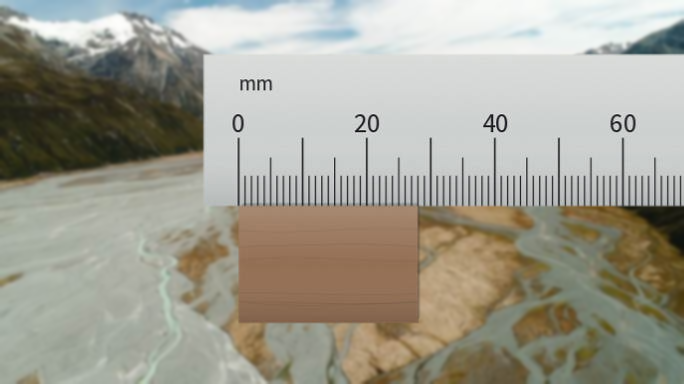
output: 28 (mm)
